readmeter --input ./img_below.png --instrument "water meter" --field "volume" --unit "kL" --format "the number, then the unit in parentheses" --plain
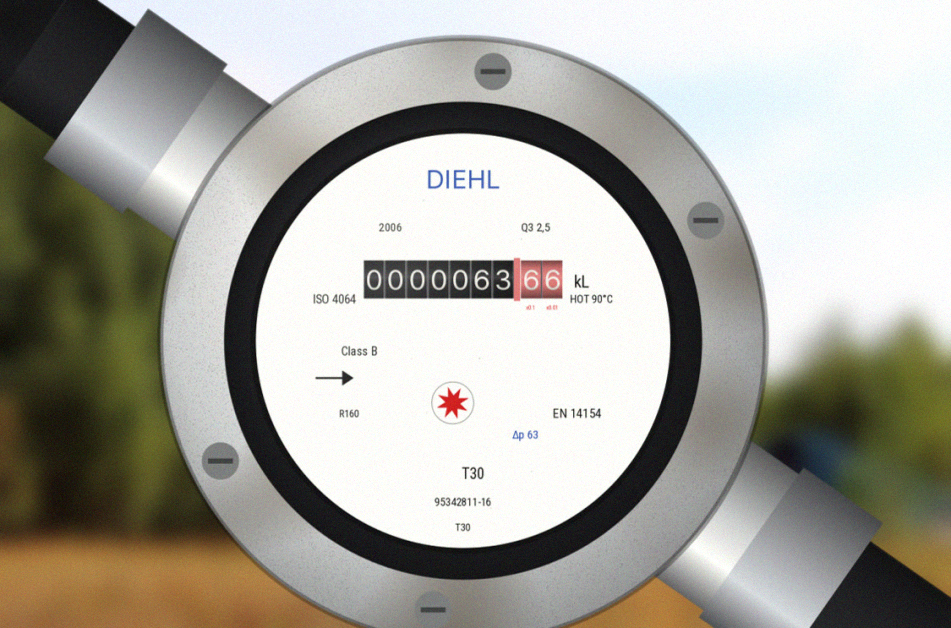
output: 63.66 (kL)
